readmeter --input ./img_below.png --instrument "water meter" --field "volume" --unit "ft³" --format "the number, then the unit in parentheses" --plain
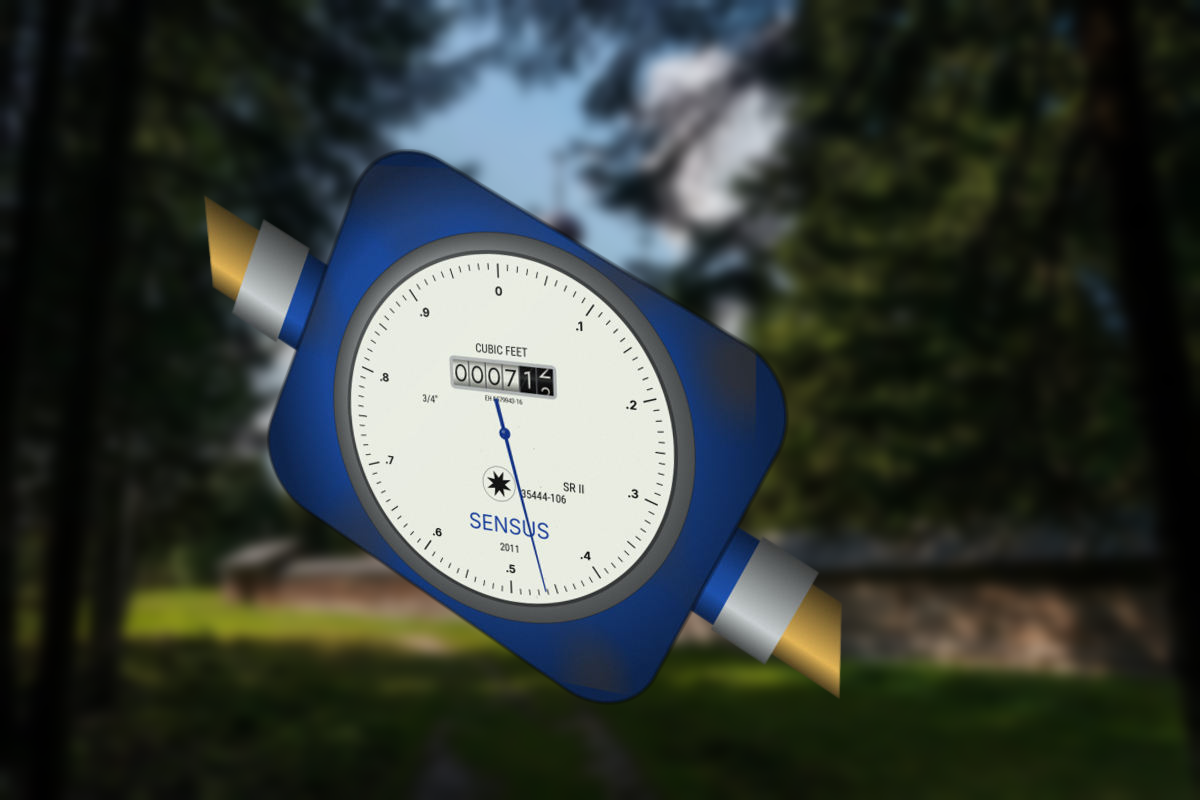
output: 712.46 (ft³)
